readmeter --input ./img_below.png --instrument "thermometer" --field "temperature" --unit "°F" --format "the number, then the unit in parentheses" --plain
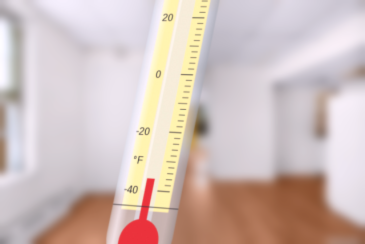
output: -36 (°F)
